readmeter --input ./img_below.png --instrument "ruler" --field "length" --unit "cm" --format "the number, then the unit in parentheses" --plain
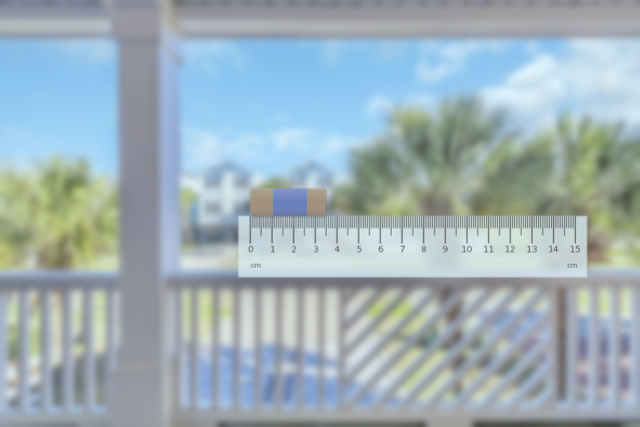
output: 3.5 (cm)
